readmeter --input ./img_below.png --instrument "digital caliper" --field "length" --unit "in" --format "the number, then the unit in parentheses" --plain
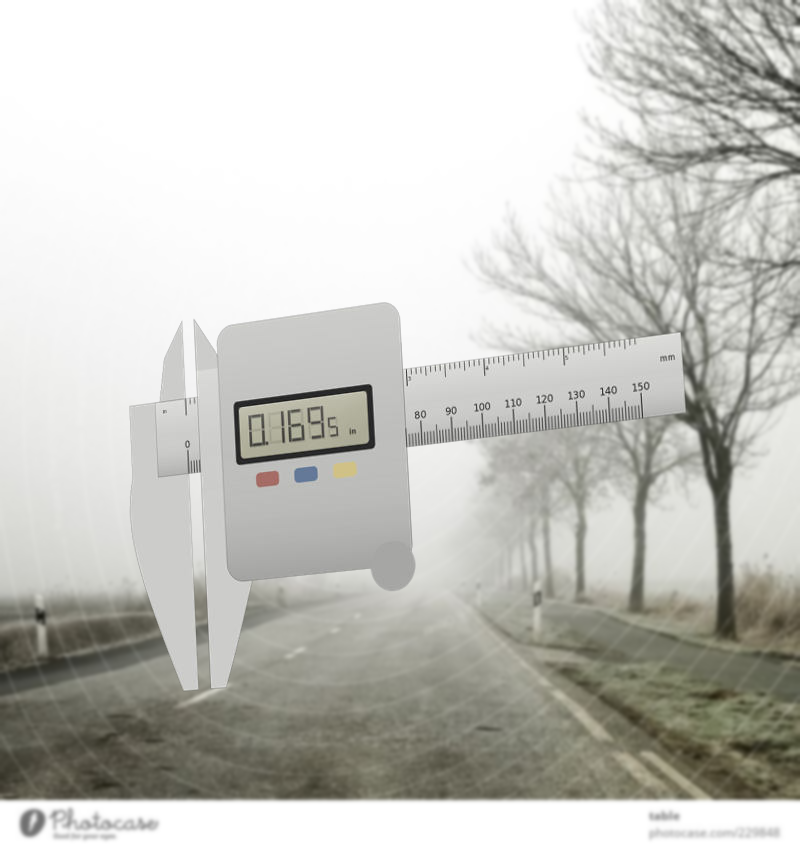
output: 0.1695 (in)
